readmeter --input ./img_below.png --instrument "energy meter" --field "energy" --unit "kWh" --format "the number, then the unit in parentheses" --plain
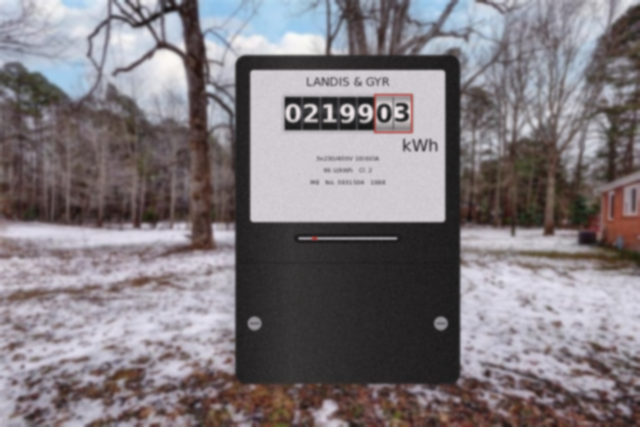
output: 2199.03 (kWh)
